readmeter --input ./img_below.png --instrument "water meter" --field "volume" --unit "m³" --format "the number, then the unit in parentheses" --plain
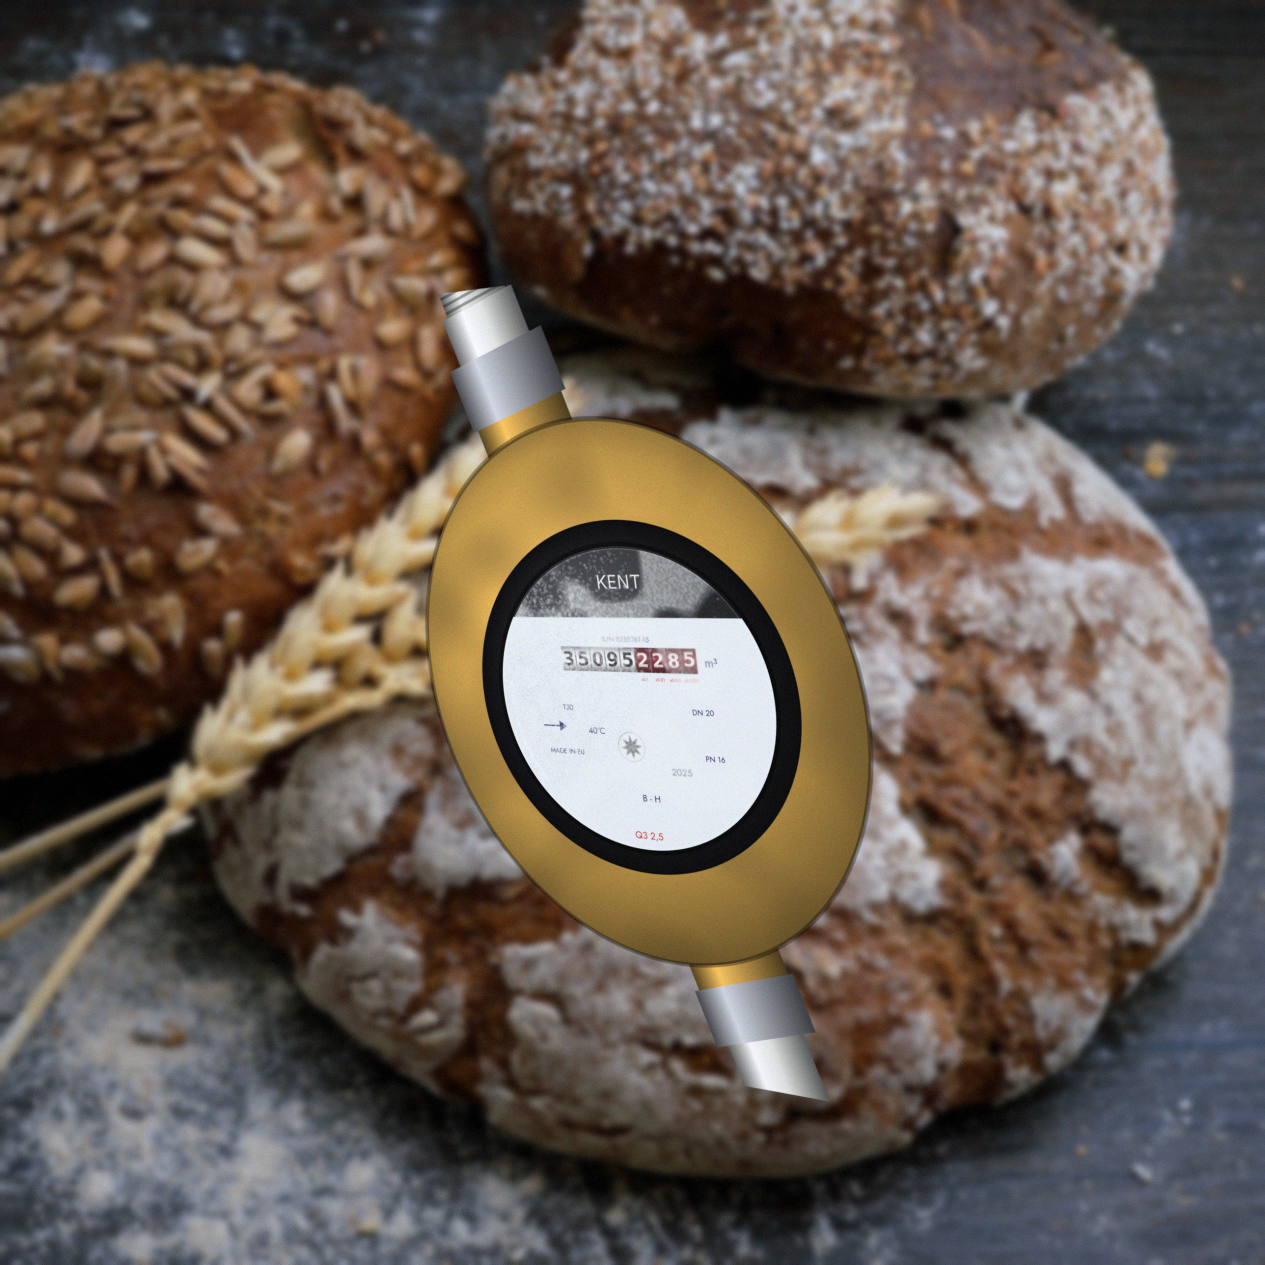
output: 35095.2285 (m³)
